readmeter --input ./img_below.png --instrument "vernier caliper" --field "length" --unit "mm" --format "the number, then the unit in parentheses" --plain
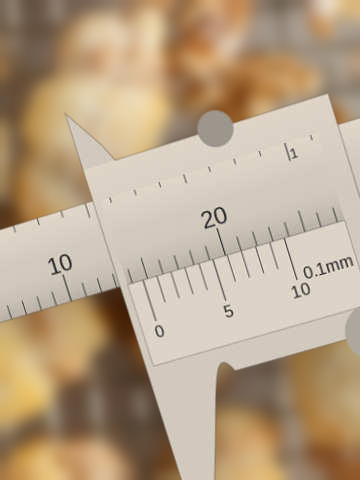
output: 14.7 (mm)
